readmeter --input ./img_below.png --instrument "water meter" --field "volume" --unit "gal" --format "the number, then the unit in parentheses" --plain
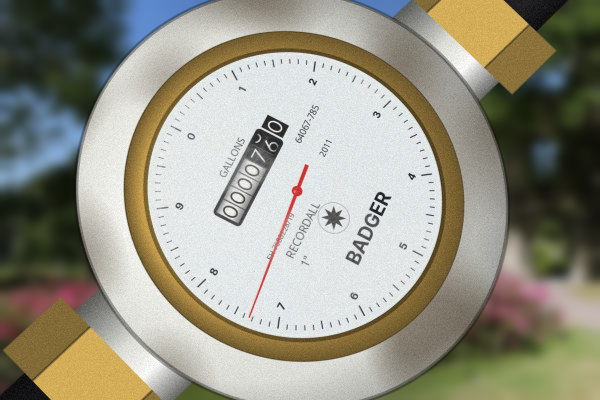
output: 757.3 (gal)
